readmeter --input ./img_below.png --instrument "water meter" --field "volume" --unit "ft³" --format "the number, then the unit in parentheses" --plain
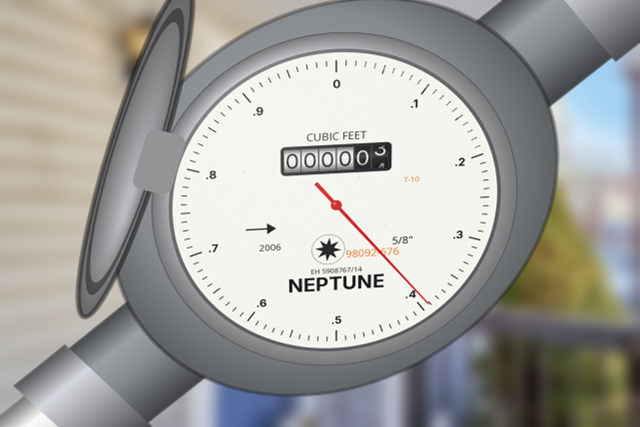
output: 3.39 (ft³)
